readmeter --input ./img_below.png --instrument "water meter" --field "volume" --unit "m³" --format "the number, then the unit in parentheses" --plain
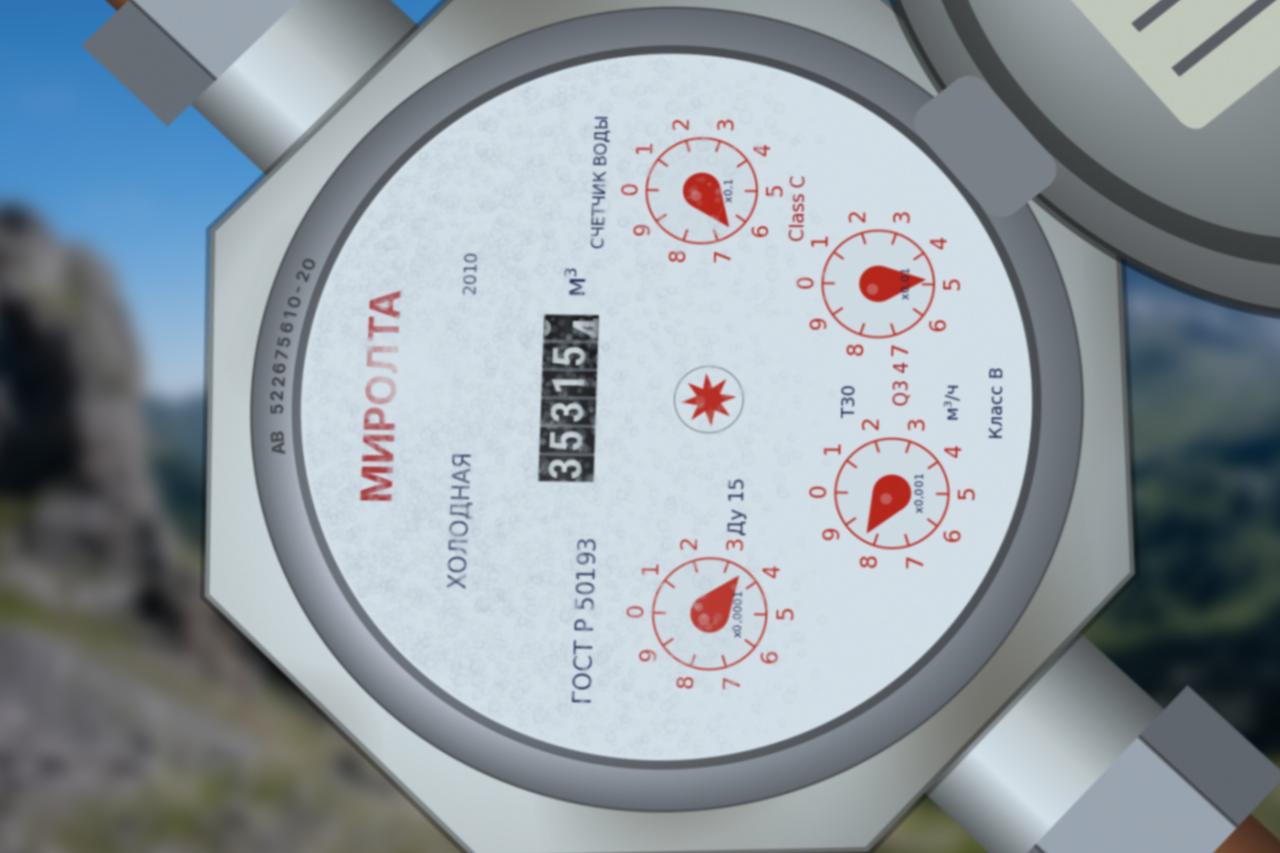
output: 353153.6483 (m³)
